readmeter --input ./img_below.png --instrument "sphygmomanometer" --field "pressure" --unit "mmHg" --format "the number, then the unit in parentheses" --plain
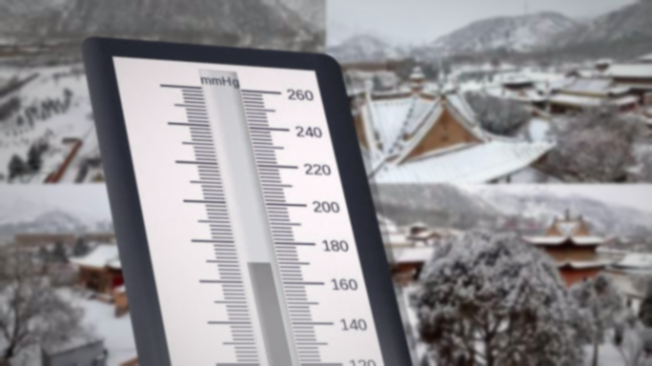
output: 170 (mmHg)
